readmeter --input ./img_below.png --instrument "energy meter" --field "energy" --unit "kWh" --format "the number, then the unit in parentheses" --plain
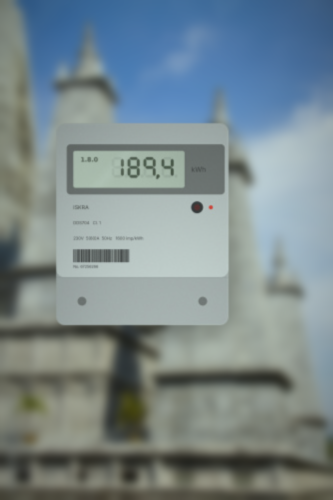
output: 189.4 (kWh)
